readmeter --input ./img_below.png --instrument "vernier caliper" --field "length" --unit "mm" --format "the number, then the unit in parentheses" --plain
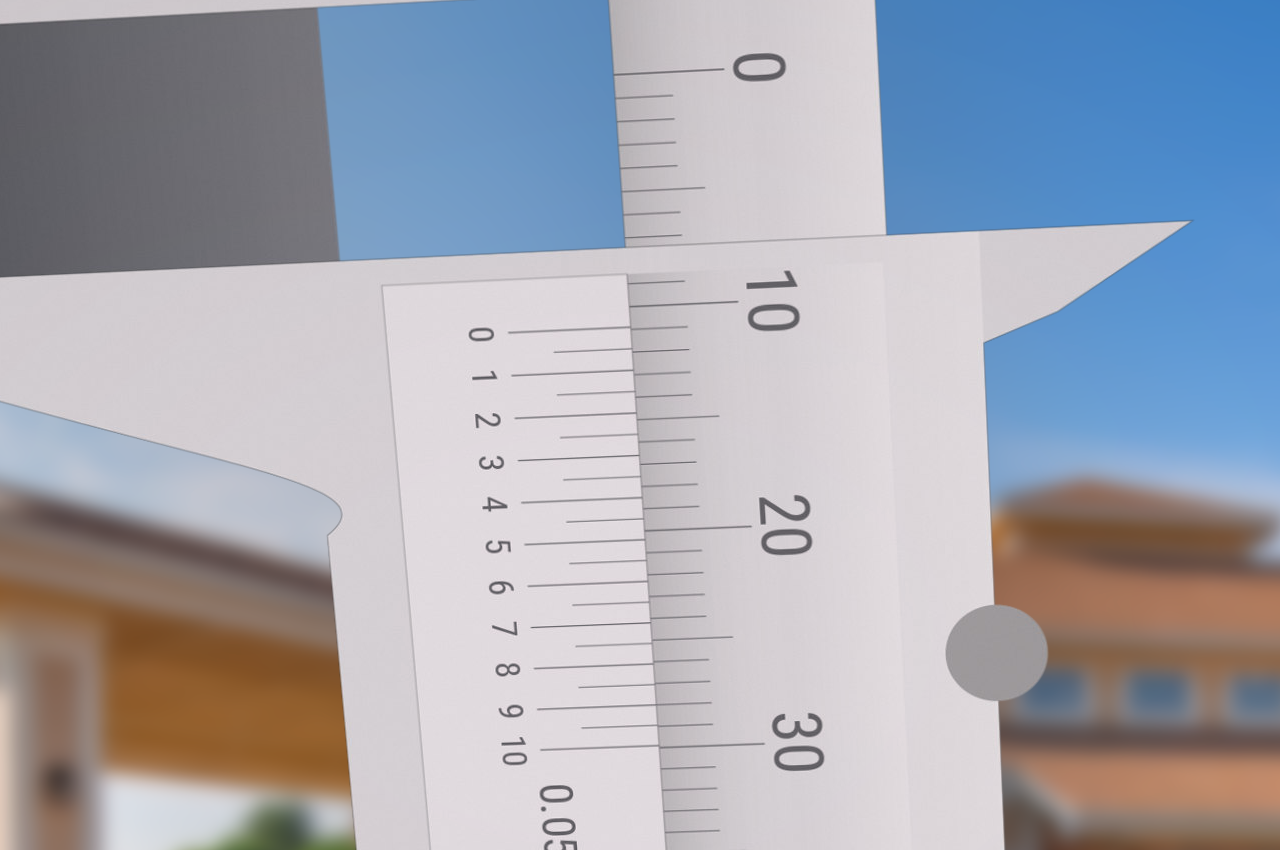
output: 10.9 (mm)
